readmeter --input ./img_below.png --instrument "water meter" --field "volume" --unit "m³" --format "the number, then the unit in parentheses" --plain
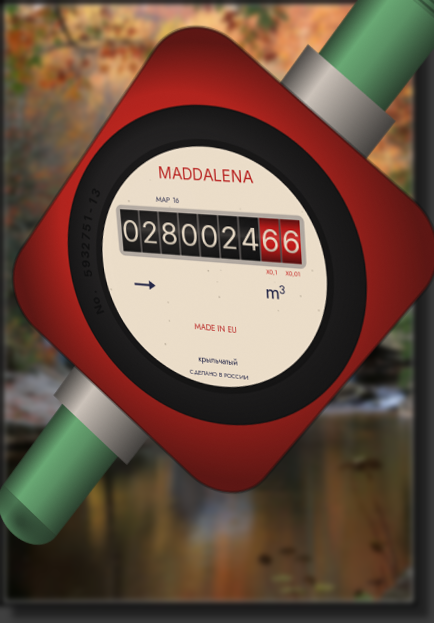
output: 280024.66 (m³)
